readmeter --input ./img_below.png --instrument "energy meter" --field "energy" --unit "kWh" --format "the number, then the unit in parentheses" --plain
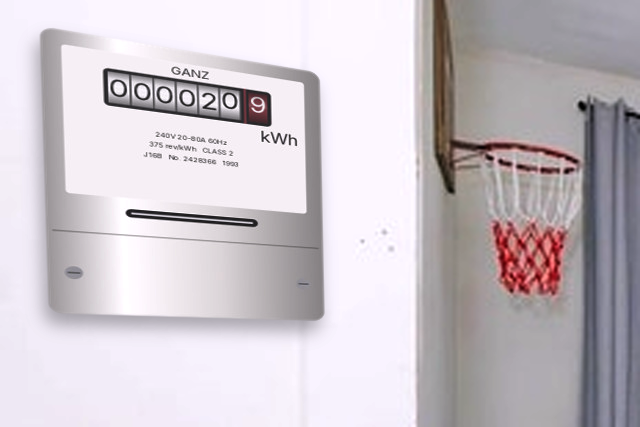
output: 20.9 (kWh)
